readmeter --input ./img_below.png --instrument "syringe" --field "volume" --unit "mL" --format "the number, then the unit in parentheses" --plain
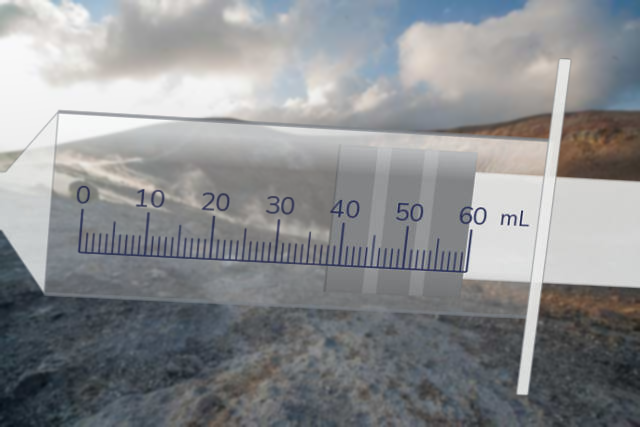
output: 38 (mL)
